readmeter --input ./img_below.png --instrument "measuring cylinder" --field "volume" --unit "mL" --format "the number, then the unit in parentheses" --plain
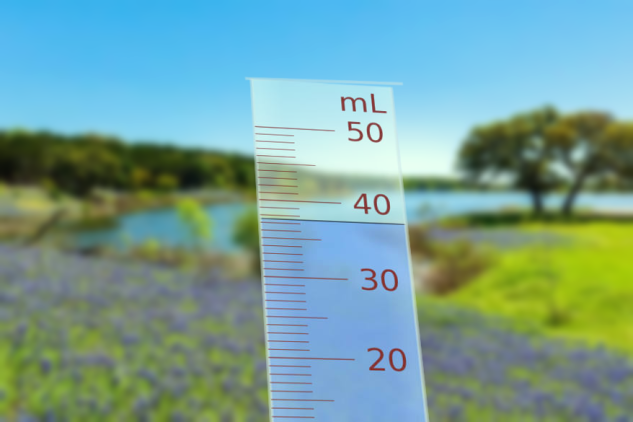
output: 37.5 (mL)
